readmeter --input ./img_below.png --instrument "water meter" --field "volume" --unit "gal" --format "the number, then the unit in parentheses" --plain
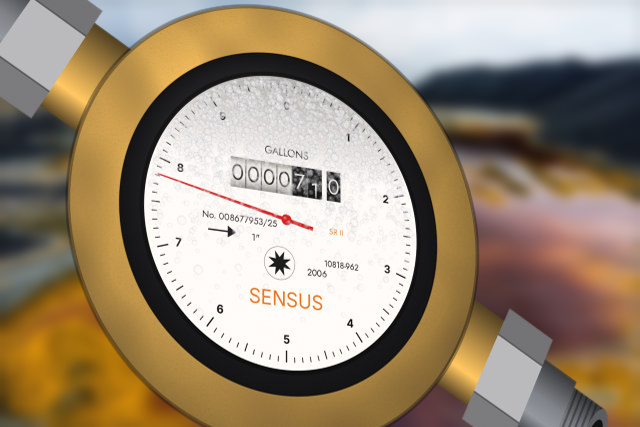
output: 707.8 (gal)
